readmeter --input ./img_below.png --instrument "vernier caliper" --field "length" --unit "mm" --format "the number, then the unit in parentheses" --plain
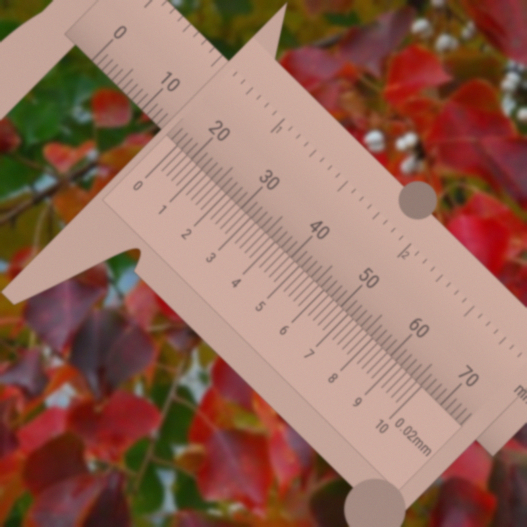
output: 17.2 (mm)
